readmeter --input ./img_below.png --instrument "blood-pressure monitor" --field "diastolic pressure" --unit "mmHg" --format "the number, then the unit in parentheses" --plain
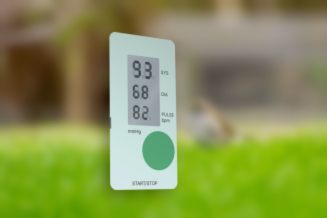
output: 68 (mmHg)
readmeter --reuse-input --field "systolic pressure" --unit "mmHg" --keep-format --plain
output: 93 (mmHg)
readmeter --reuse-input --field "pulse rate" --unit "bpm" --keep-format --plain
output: 82 (bpm)
